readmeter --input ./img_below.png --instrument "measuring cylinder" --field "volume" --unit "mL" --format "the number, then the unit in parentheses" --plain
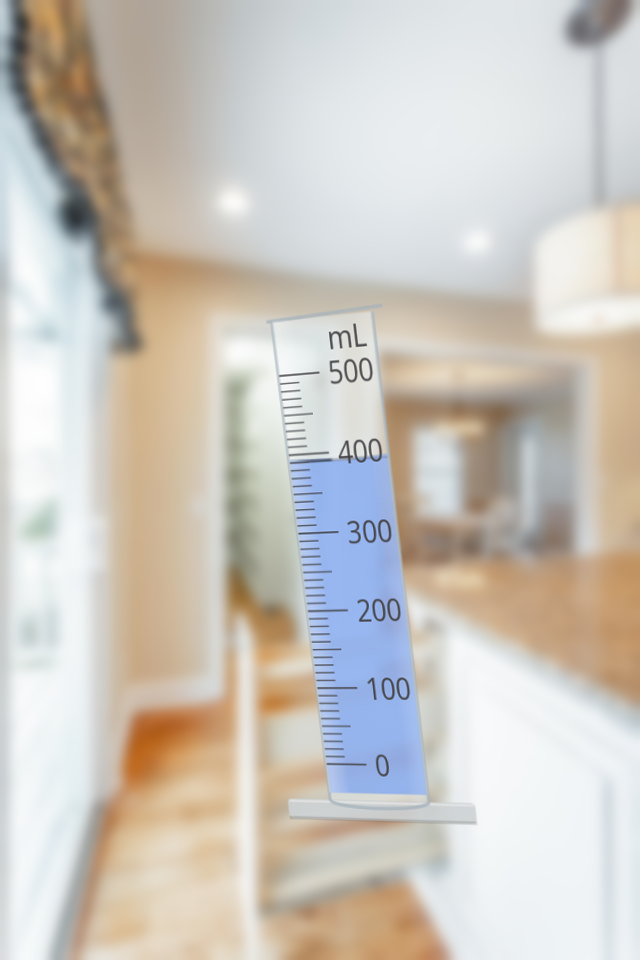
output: 390 (mL)
